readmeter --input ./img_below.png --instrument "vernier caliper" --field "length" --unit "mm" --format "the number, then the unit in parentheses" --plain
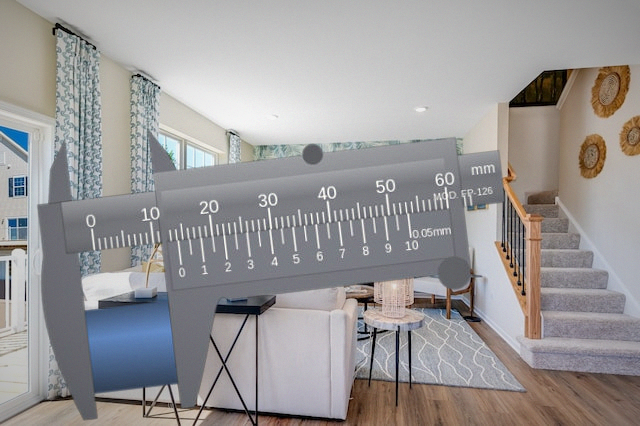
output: 14.2 (mm)
